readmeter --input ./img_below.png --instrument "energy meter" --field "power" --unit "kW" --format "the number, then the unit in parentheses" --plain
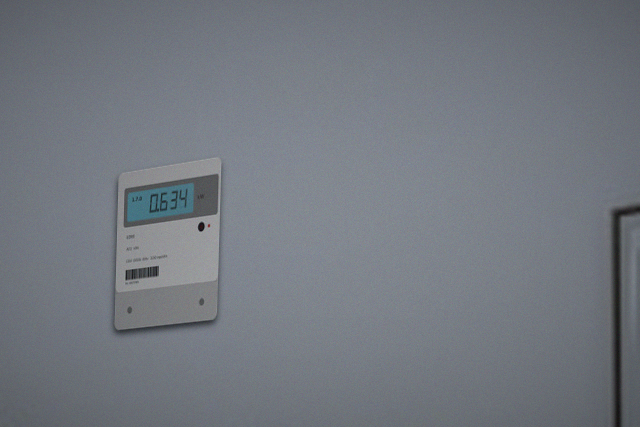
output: 0.634 (kW)
